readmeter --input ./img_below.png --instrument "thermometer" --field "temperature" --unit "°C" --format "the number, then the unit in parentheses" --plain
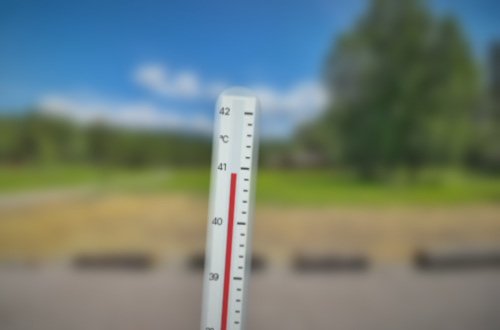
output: 40.9 (°C)
